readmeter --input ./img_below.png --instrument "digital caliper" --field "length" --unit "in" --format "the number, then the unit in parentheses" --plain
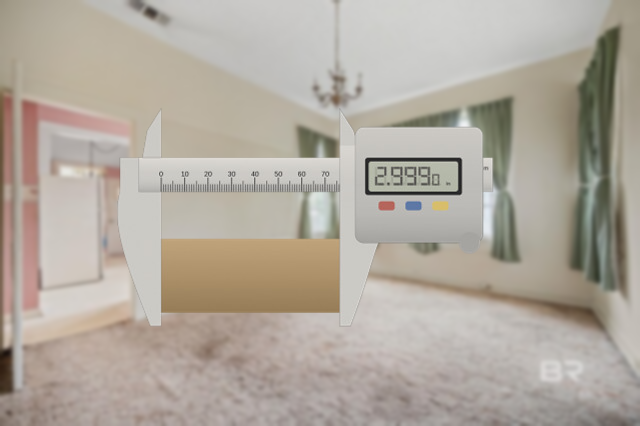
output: 2.9990 (in)
